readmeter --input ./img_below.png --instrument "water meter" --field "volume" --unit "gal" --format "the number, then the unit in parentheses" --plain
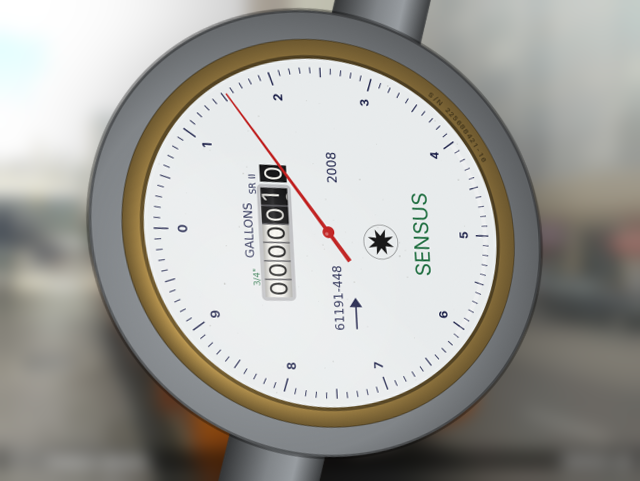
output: 11.5 (gal)
